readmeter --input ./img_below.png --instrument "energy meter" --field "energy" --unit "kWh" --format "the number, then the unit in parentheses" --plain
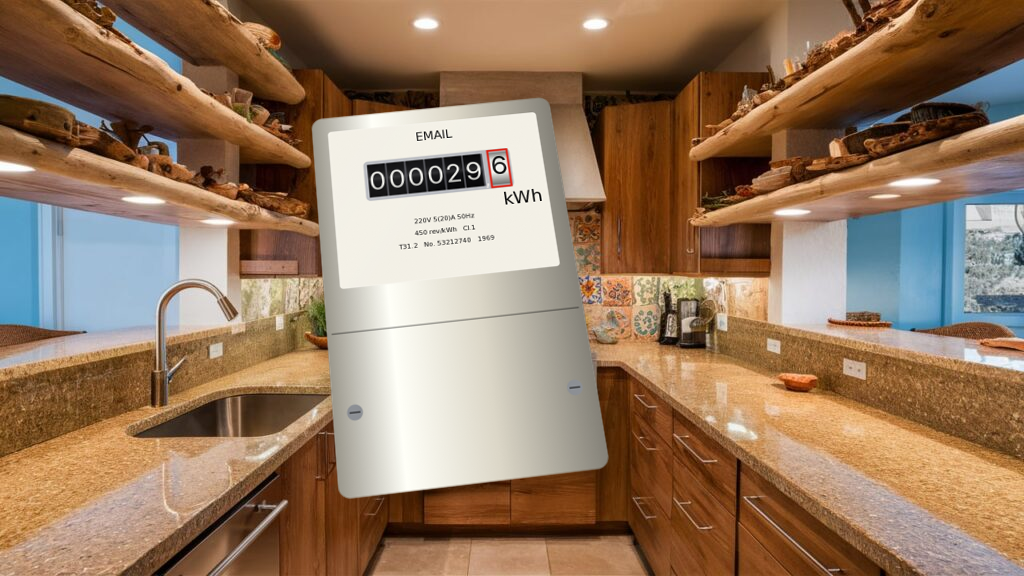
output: 29.6 (kWh)
